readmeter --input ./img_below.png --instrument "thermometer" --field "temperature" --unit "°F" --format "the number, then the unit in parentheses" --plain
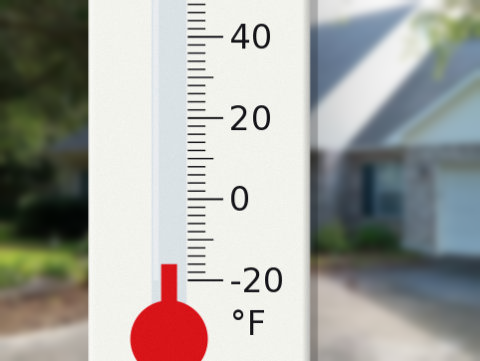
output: -16 (°F)
